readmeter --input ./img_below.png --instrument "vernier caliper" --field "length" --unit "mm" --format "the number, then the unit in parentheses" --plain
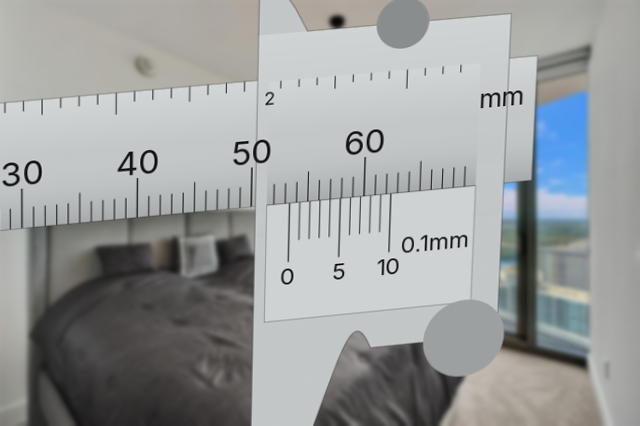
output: 53.4 (mm)
